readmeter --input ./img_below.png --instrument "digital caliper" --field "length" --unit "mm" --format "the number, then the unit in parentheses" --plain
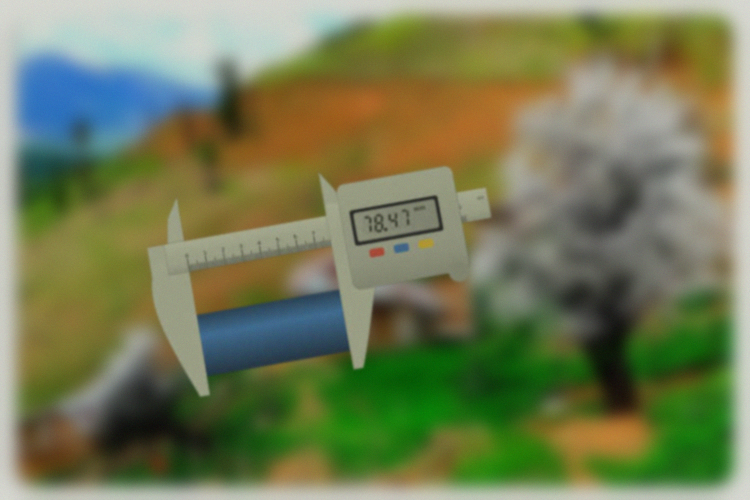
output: 78.47 (mm)
